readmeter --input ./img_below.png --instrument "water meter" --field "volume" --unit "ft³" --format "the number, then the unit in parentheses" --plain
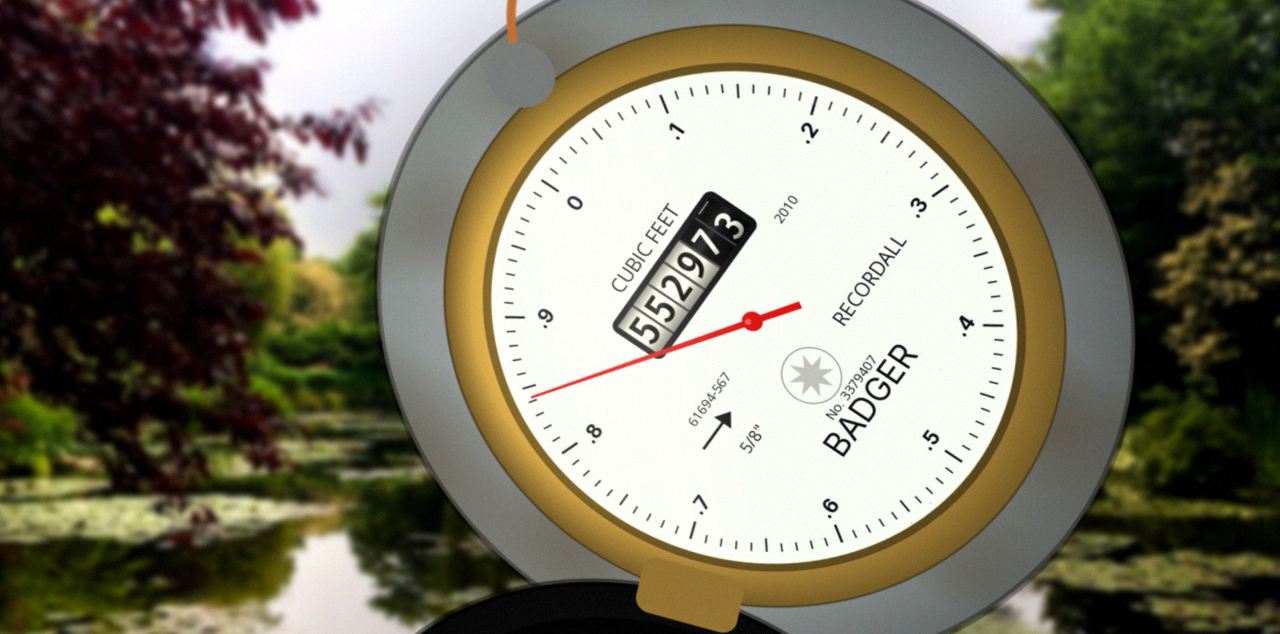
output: 552972.84 (ft³)
